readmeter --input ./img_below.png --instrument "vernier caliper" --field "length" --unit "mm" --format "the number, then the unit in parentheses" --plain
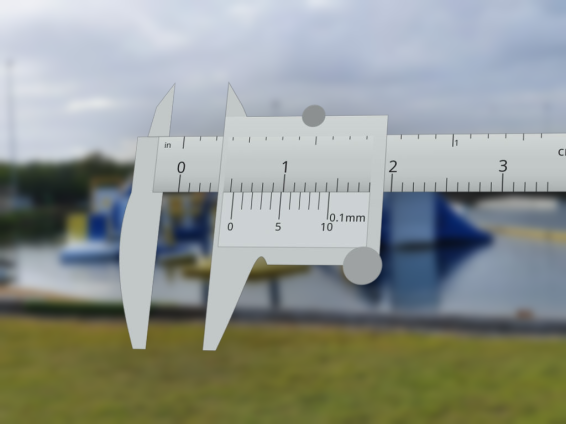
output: 5.3 (mm)
